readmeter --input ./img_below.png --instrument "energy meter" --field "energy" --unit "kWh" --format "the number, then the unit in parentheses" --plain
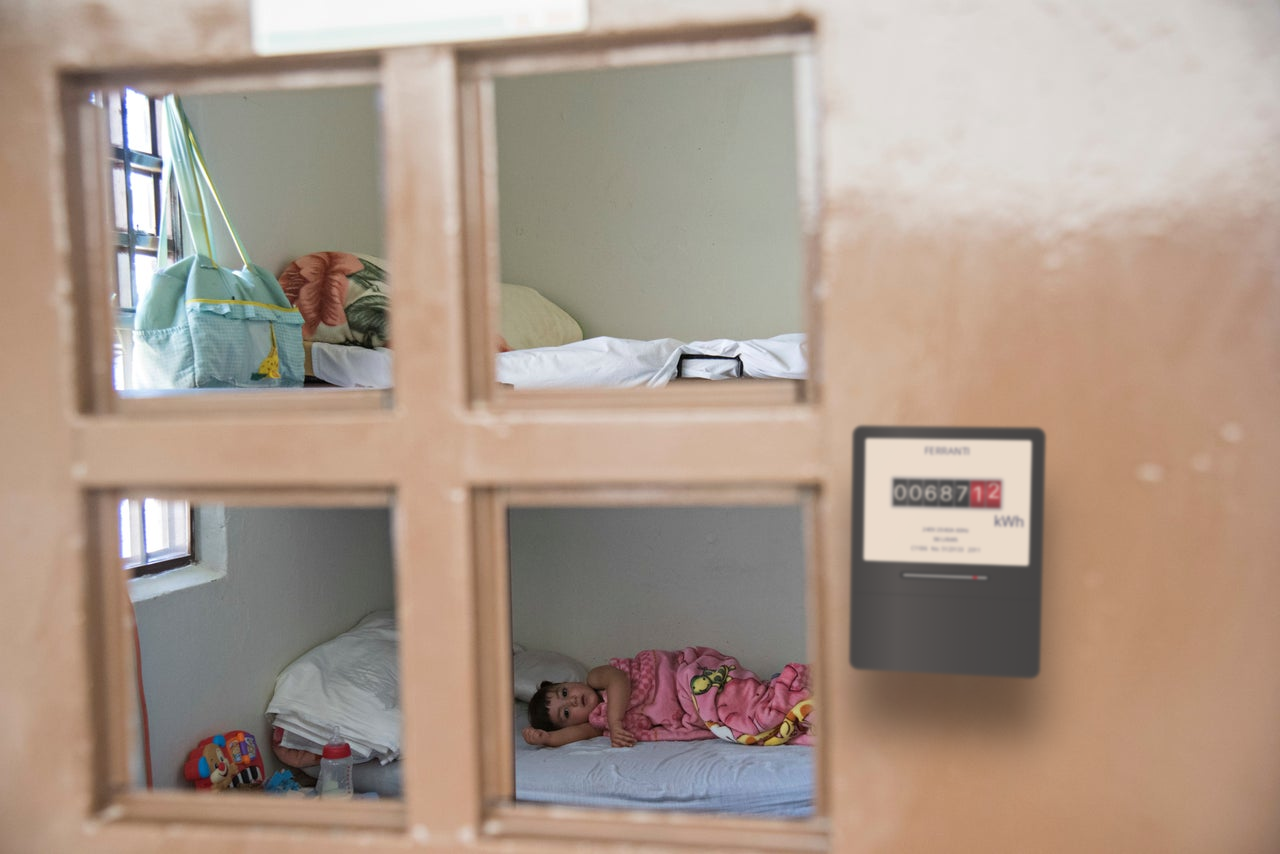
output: 687.12 (kWh)
